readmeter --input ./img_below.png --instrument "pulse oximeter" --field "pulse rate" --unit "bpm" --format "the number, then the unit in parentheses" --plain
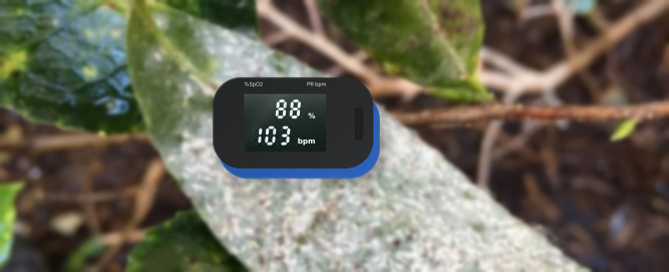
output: 103 (bpm)
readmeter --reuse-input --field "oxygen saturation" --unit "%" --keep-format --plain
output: 88 (%)
